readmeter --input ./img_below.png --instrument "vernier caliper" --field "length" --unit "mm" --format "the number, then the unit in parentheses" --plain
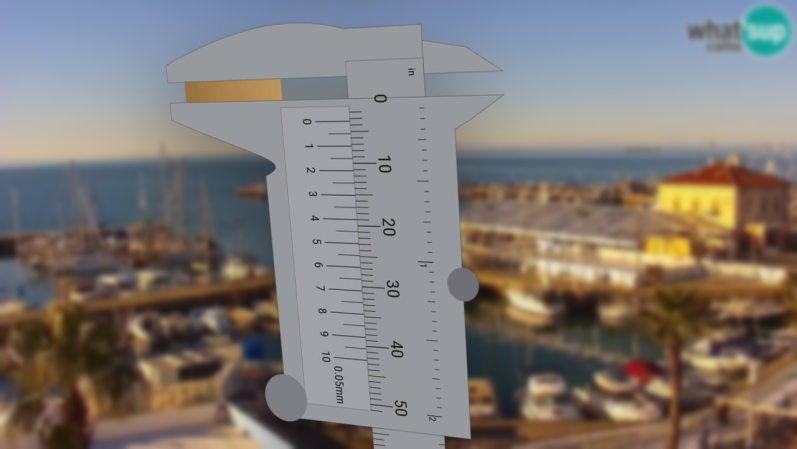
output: 3.4 (mm)
